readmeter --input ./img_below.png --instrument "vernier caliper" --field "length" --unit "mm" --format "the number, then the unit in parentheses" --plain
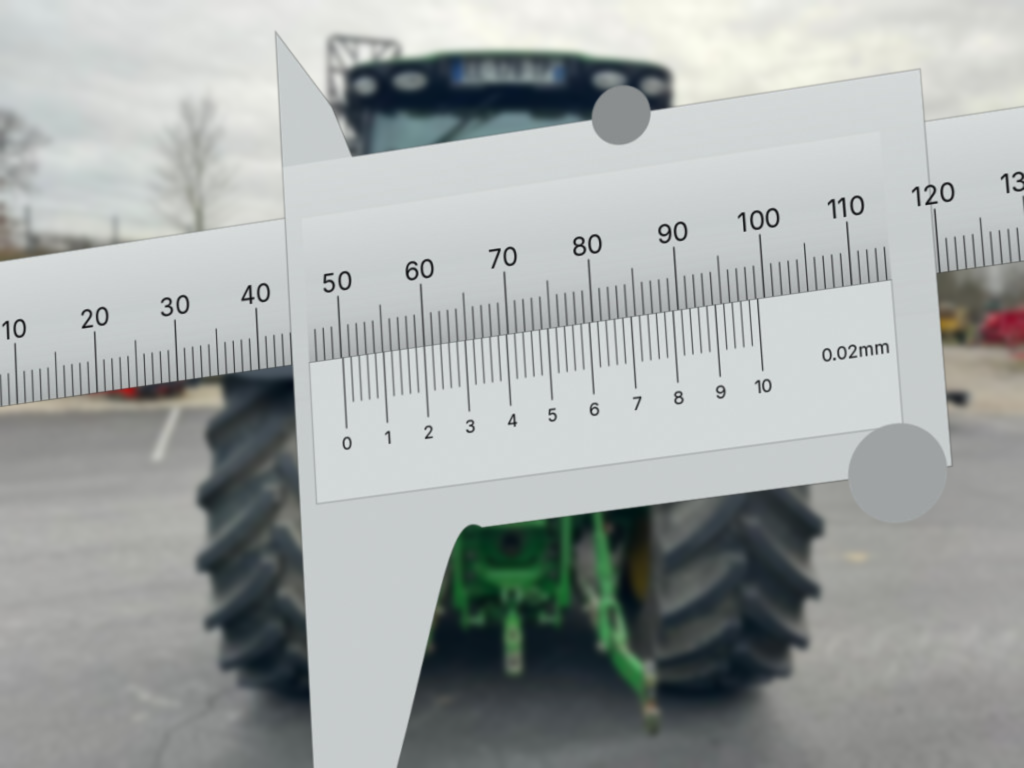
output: 50.2 (mm)
